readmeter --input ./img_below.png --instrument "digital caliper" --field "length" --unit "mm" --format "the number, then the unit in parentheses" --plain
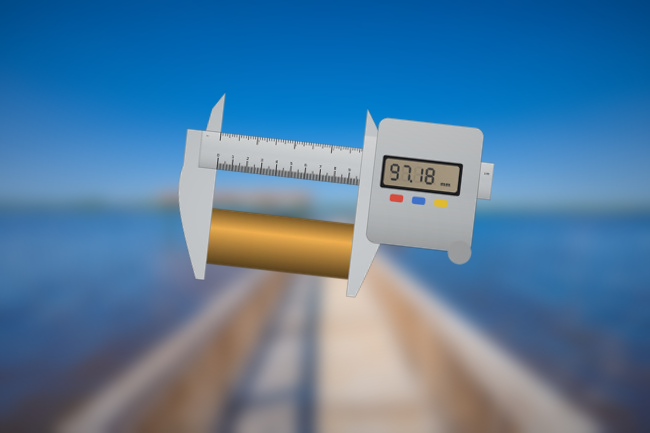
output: 97.18 (mm)
